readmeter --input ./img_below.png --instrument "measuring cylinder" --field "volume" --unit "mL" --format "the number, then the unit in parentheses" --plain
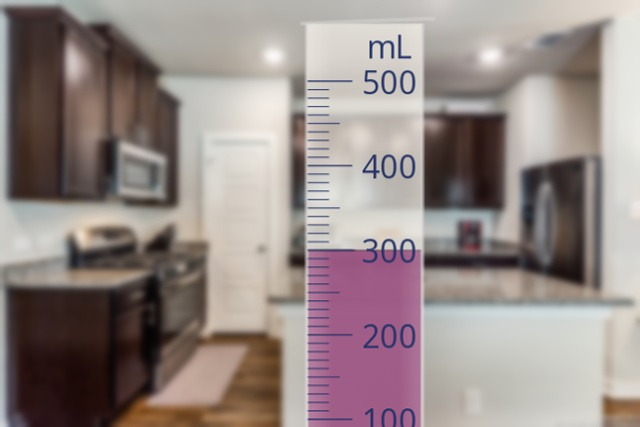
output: 300 (mL)
